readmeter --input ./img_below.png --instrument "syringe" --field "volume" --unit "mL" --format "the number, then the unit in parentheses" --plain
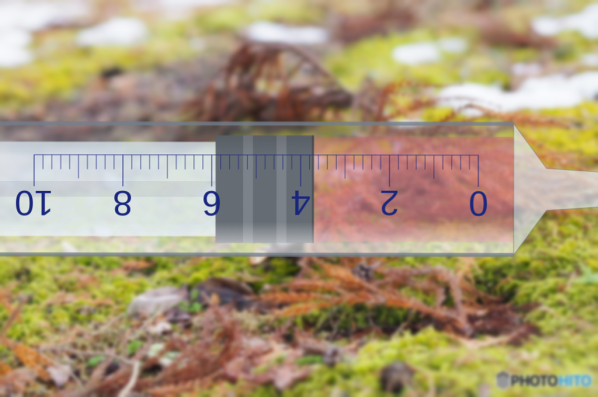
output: 3.7 (mL)
